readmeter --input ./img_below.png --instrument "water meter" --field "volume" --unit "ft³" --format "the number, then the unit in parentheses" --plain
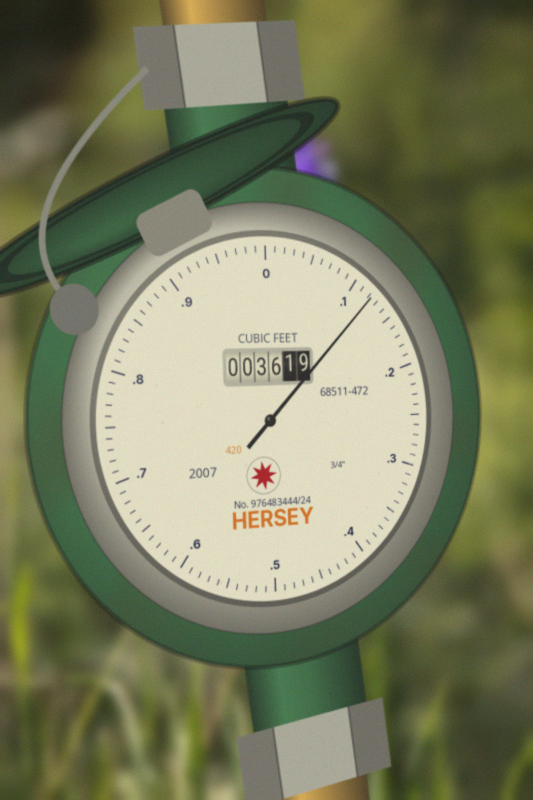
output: 3619.12 (ft³)
